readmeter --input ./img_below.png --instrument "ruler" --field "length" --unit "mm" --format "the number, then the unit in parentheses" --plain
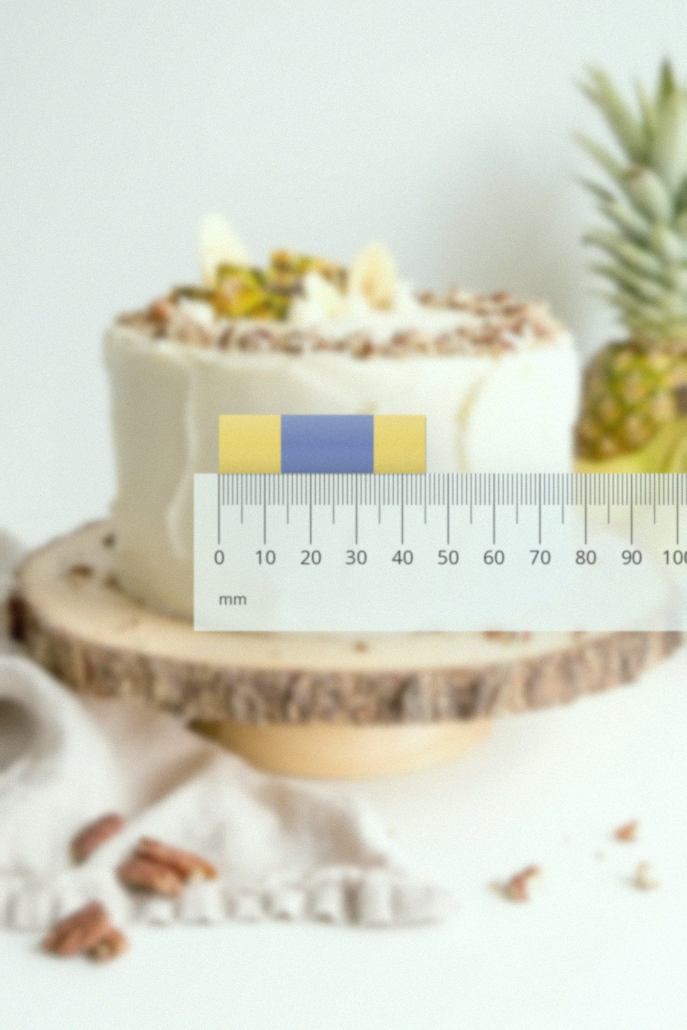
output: 45 (mm)
